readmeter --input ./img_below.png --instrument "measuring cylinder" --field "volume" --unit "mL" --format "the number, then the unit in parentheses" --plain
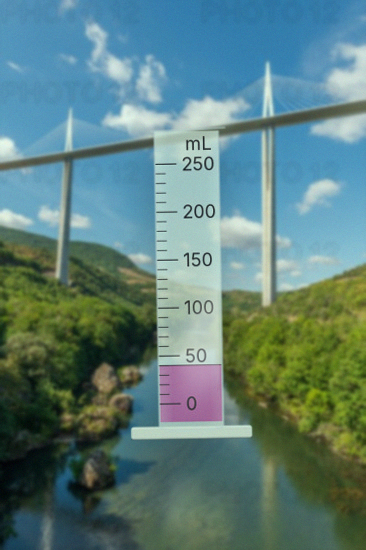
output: 40 (mL)
